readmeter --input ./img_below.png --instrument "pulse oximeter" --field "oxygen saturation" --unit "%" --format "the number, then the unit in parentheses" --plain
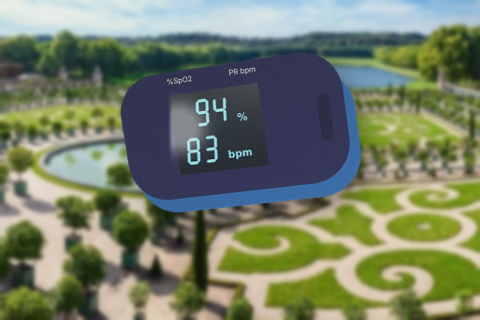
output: 94 (%)
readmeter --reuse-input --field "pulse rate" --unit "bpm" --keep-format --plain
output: 83 (bpm)
